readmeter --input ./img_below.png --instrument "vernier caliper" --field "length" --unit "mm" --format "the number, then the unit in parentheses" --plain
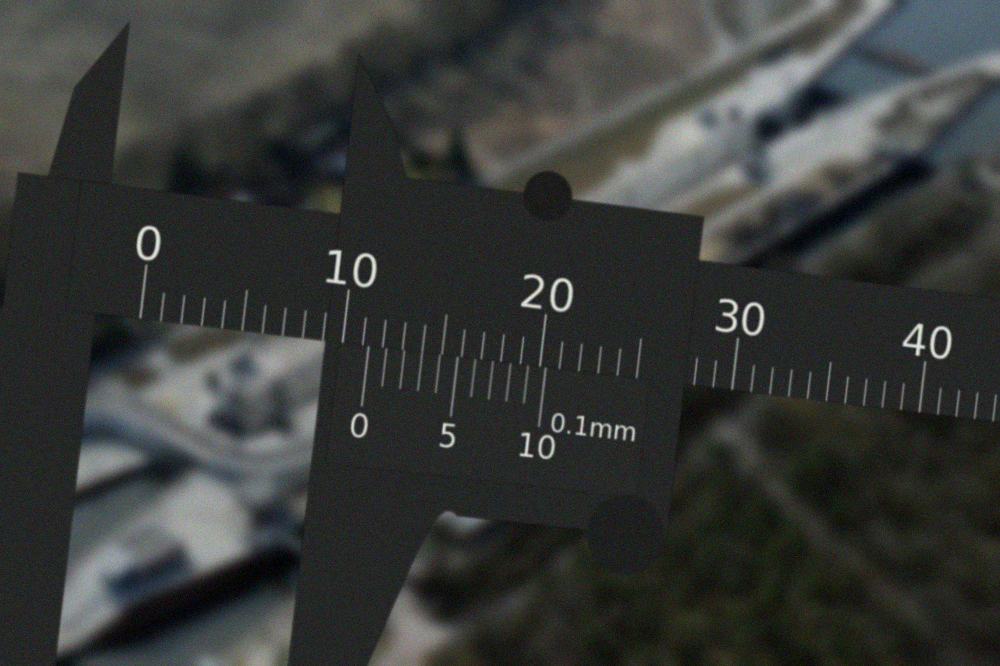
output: 11.3 (mm)
